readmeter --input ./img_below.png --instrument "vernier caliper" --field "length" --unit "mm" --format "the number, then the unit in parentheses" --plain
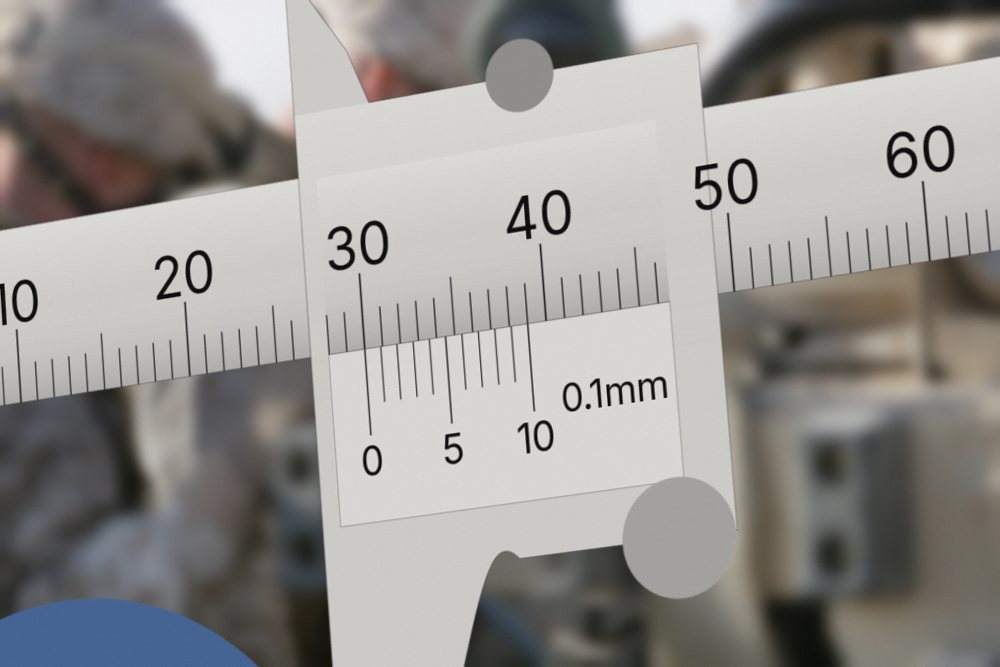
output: 30.0 (mm)
